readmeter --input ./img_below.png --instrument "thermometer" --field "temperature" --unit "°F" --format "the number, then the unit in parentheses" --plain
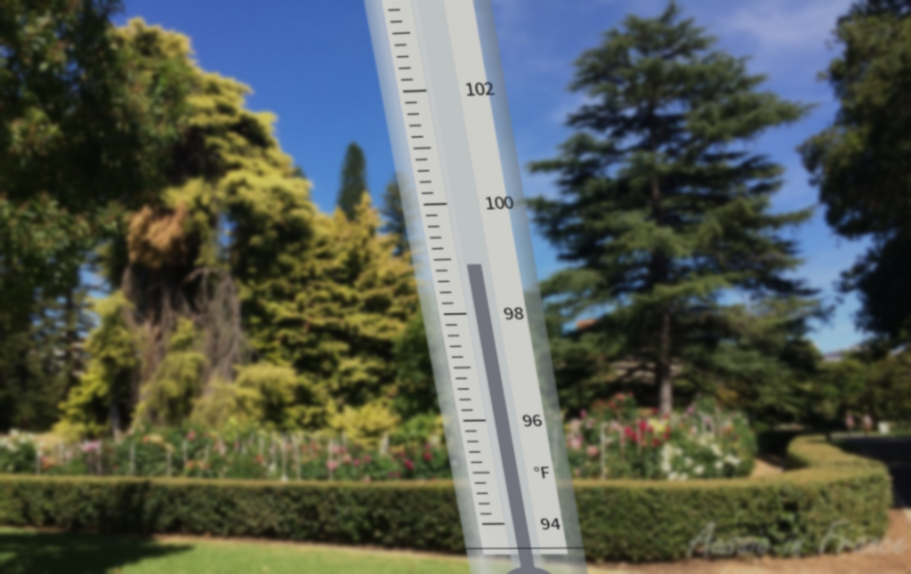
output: 98.9 (°F)
